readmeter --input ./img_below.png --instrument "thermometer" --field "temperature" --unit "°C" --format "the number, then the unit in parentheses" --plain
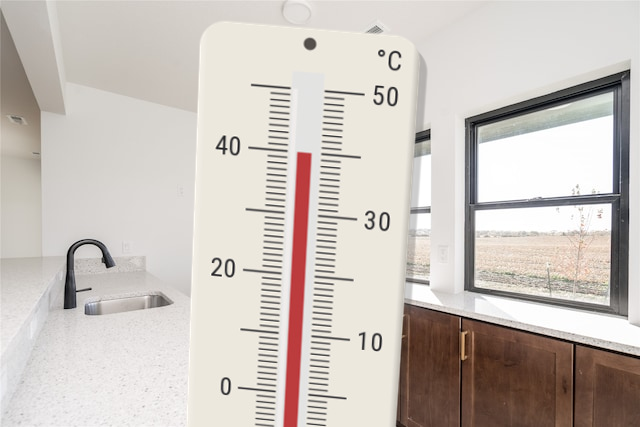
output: 40 (°C)
